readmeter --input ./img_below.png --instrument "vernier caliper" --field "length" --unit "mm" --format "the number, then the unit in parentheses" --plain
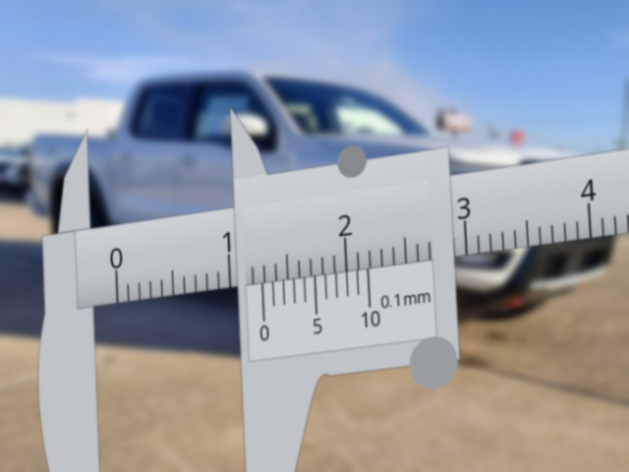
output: 12.8 (mm)
